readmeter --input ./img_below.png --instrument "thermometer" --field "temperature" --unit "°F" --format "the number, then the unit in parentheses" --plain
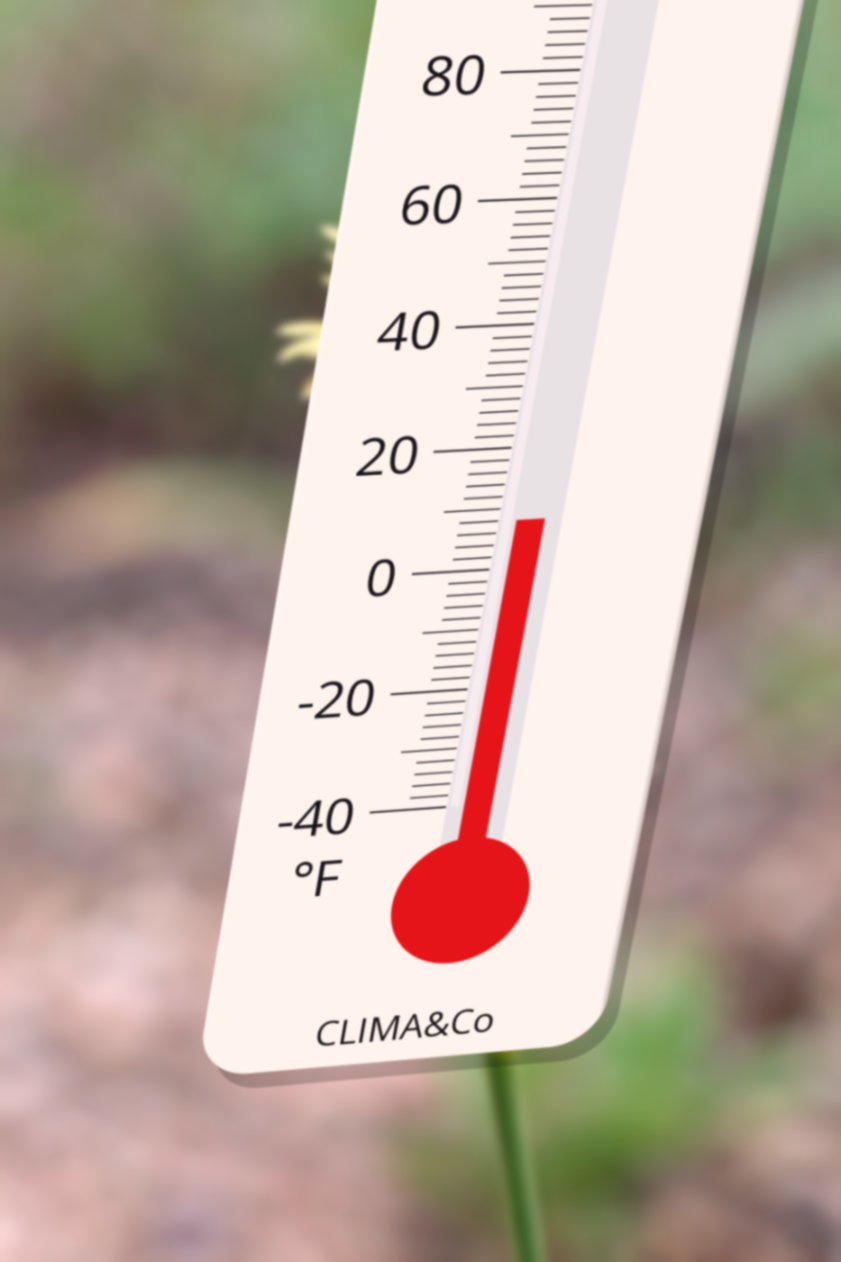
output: 8 (°F)
